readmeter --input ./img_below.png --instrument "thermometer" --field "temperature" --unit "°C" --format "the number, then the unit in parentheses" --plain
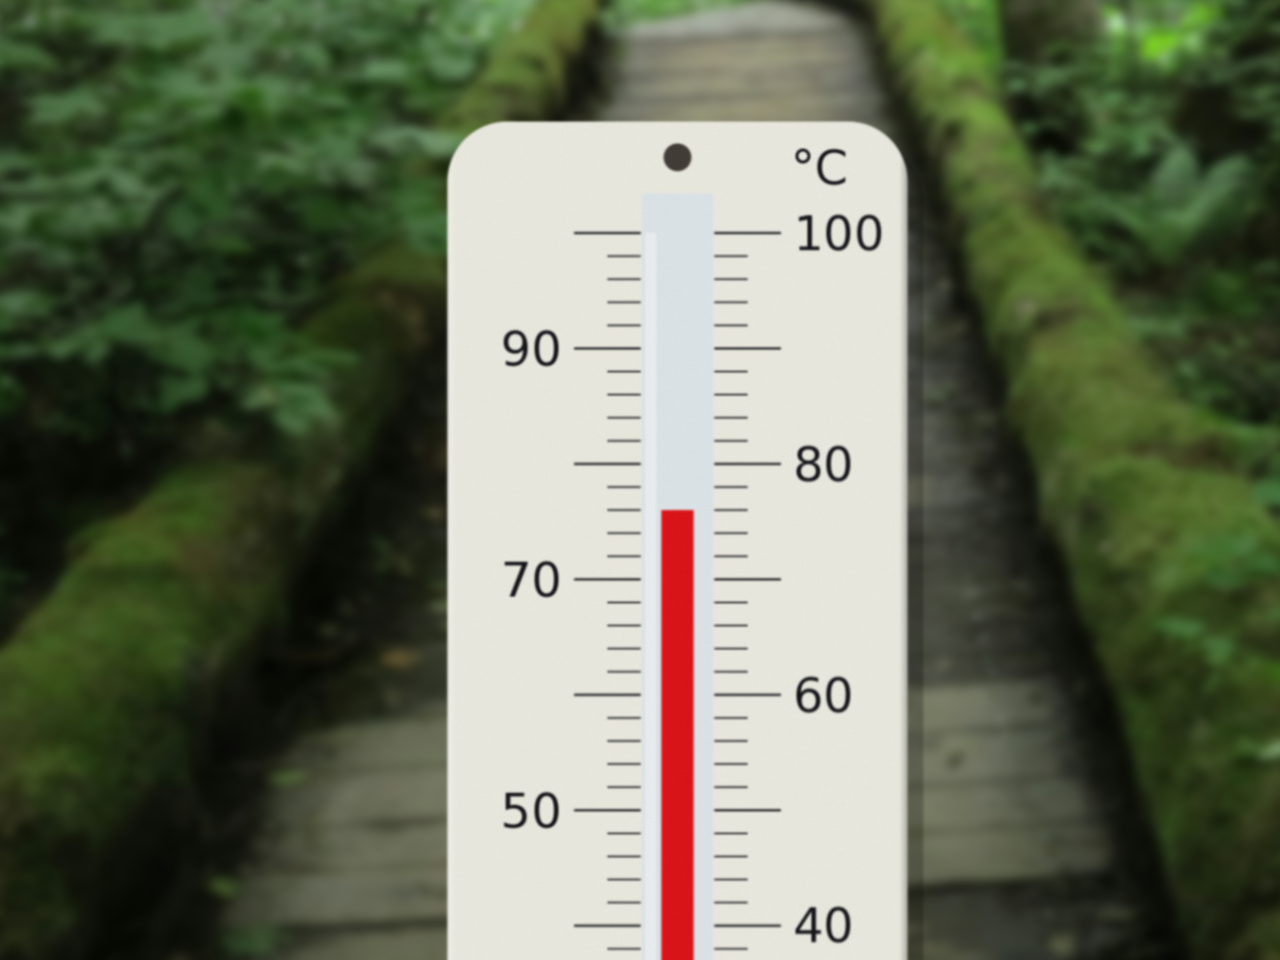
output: 76 (°C)
